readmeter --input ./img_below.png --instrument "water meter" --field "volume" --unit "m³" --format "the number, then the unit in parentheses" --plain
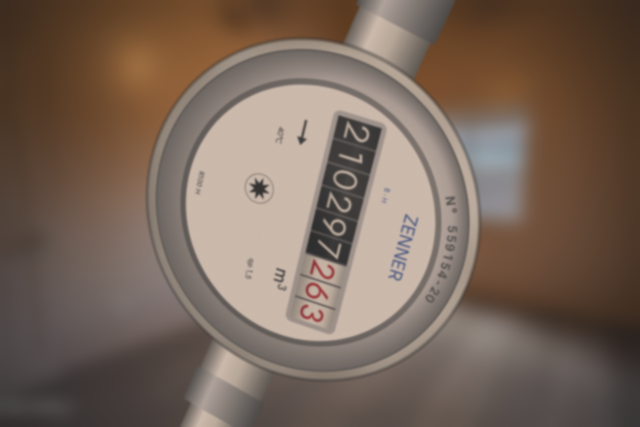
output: 210297.263 (m³)
